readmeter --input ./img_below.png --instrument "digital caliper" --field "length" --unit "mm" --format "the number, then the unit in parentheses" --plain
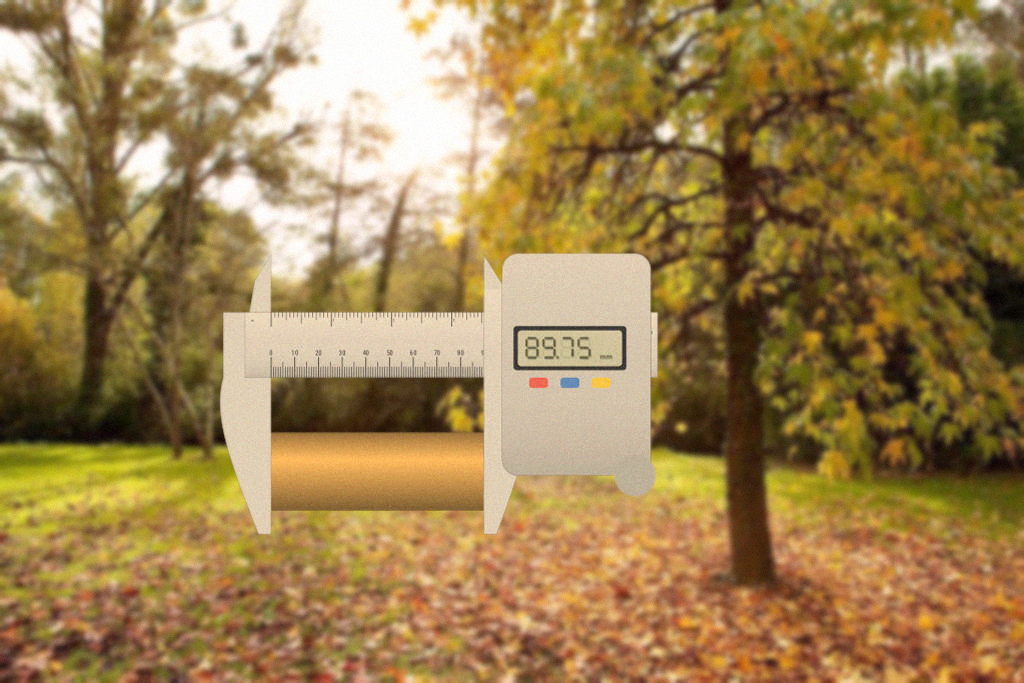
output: 89.75 (mm)
